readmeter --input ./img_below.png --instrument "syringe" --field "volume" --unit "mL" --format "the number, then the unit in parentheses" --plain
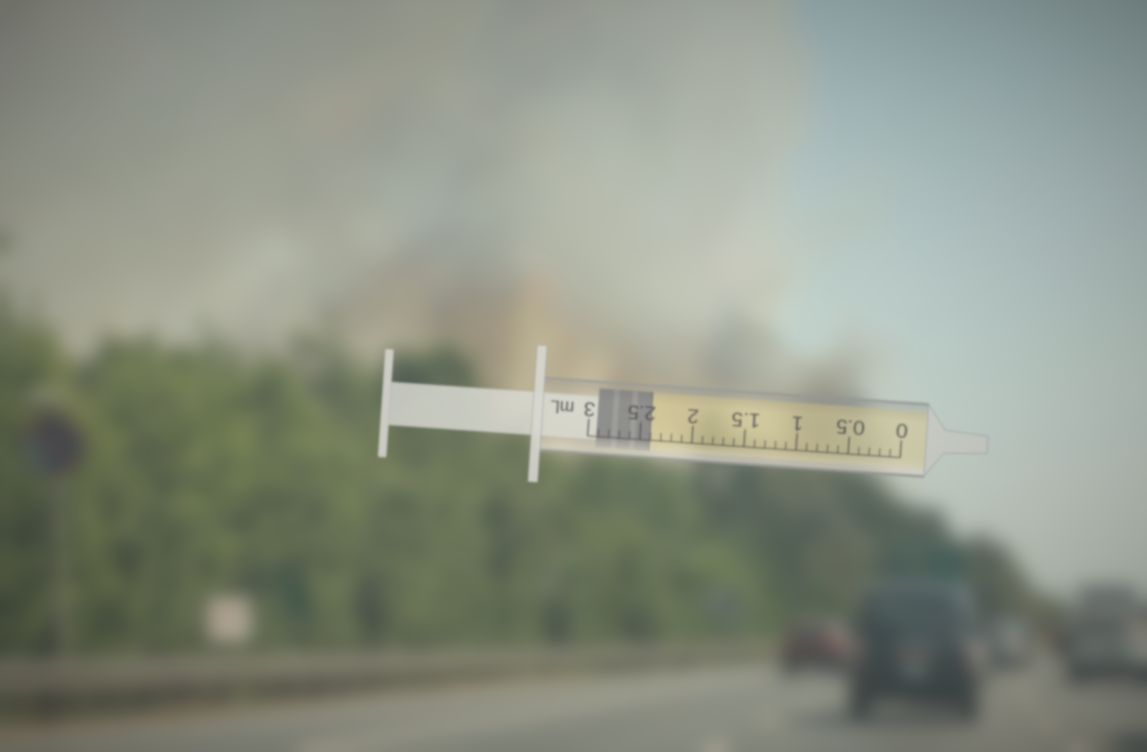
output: 2.4 (mL)
